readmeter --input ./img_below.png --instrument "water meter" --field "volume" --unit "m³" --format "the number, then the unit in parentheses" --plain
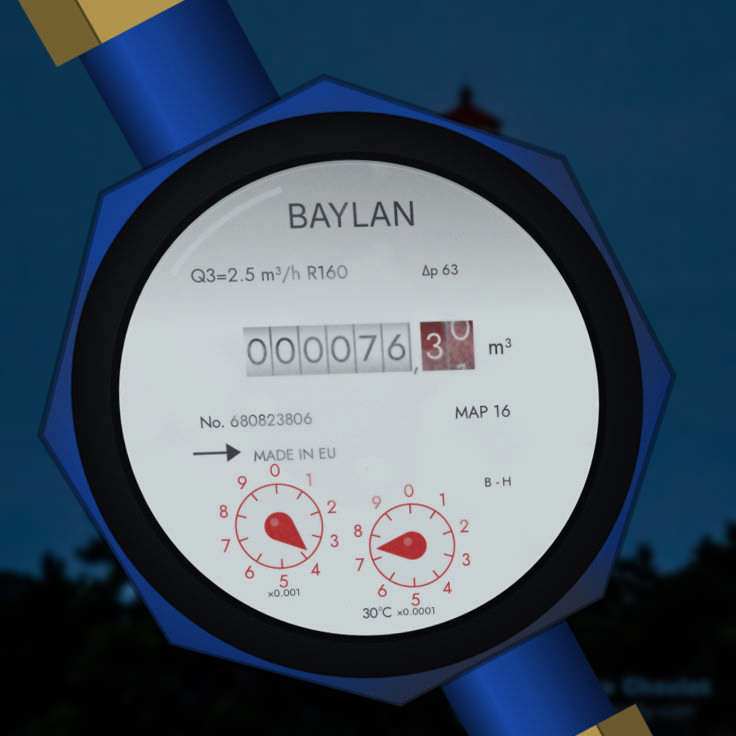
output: 76.3037 (m³)
